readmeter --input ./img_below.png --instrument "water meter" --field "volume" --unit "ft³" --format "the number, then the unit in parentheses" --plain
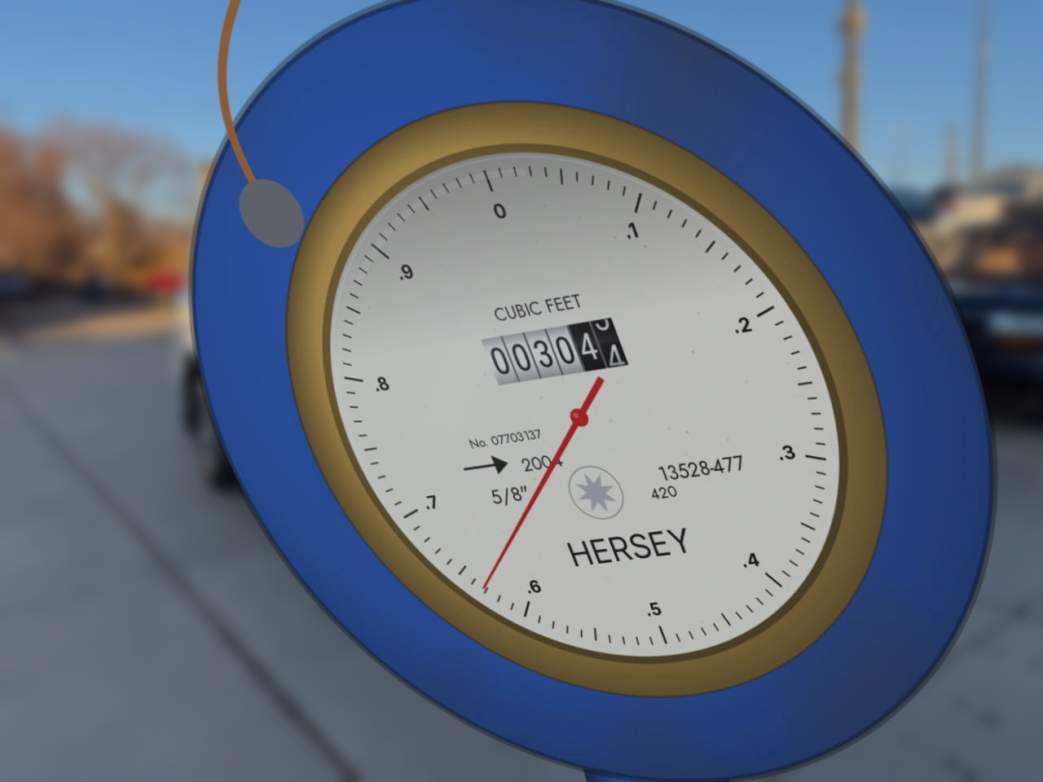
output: 3043.63 (ft³)
